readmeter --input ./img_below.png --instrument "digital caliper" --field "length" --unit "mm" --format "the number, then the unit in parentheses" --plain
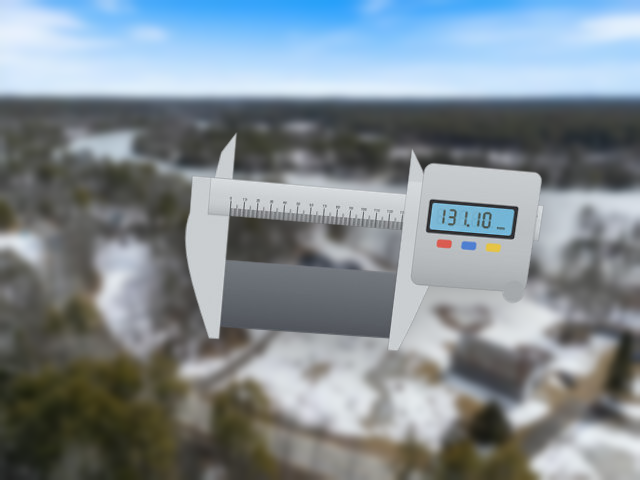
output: 131.10 (mm)
